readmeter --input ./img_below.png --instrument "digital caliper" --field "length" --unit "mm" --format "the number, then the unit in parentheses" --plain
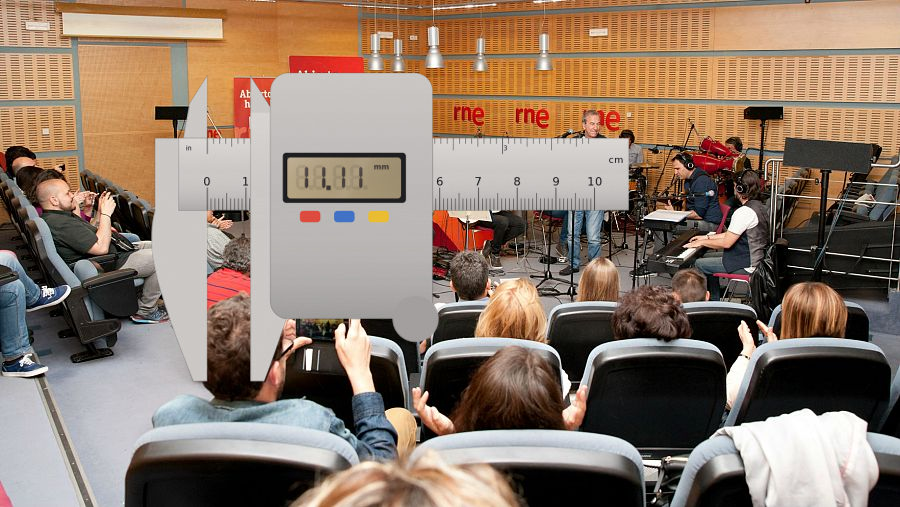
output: 11.11 (mm)
